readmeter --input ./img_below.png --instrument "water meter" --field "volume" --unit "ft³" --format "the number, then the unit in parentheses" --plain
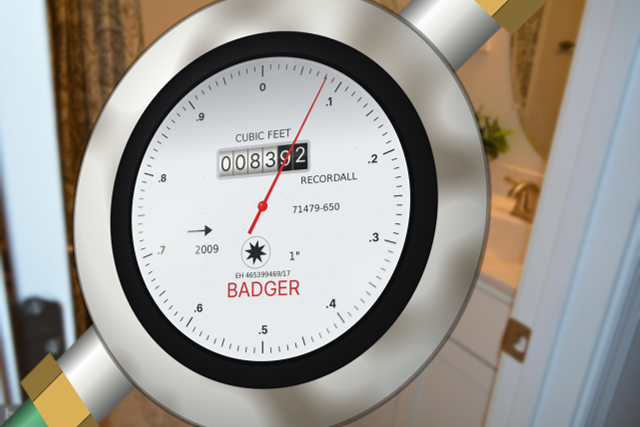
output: 8392.08 (ft³)
